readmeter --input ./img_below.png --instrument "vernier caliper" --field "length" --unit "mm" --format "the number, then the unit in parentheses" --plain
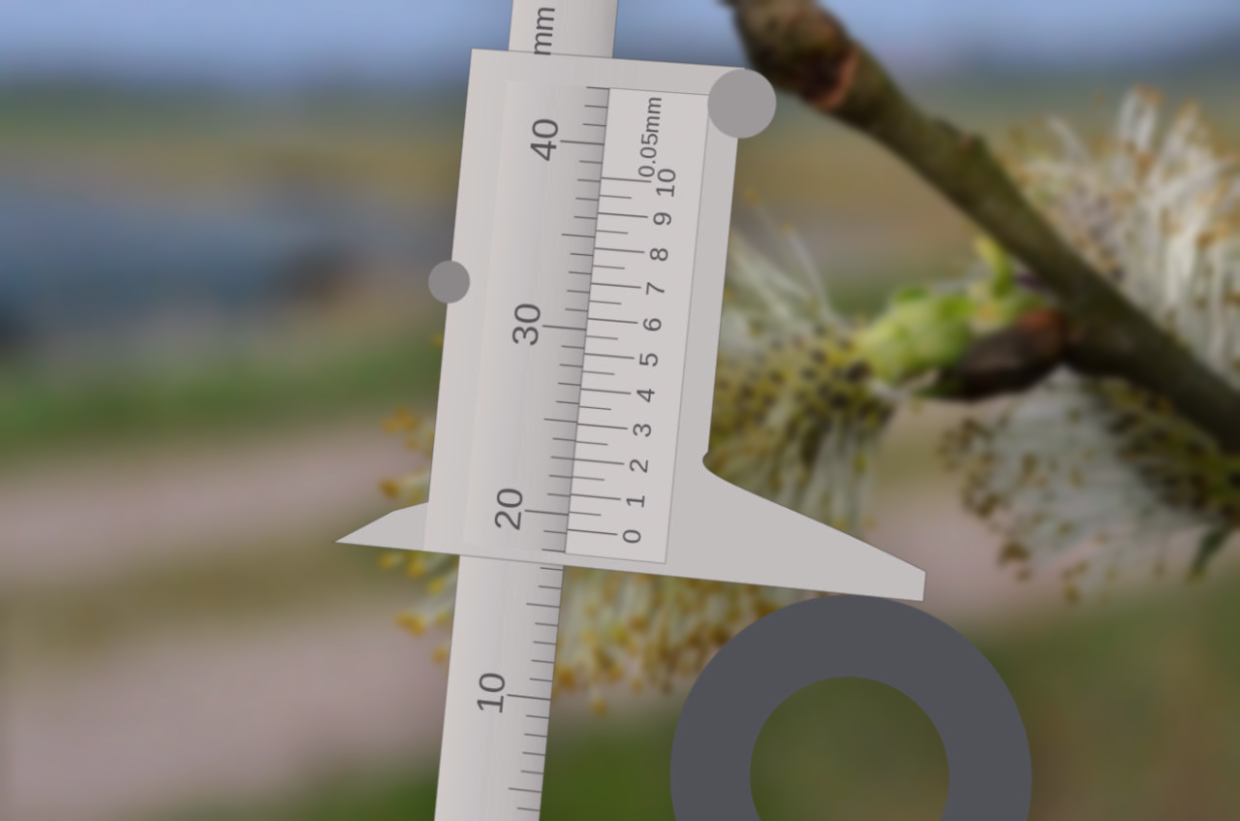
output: 19.2 (mm)
